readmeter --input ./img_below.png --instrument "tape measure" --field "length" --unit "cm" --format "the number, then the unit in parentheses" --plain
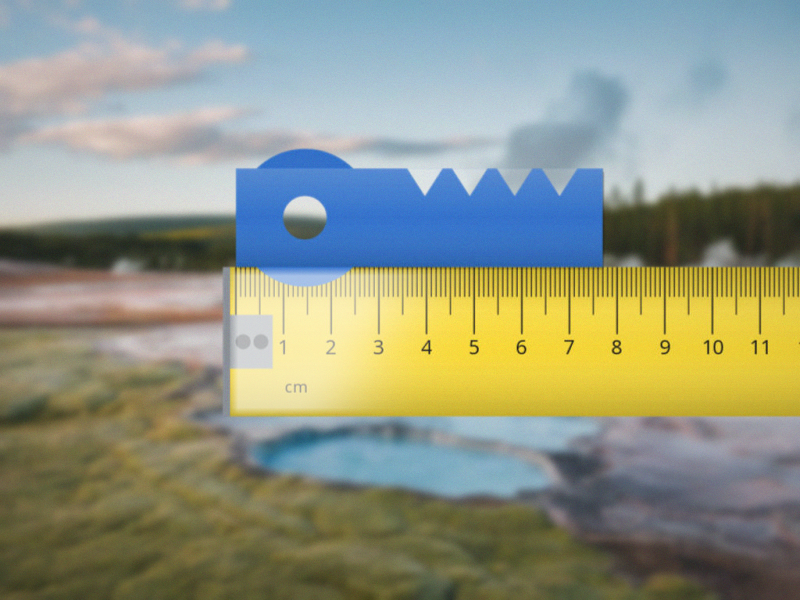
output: 7.7 (cm)
